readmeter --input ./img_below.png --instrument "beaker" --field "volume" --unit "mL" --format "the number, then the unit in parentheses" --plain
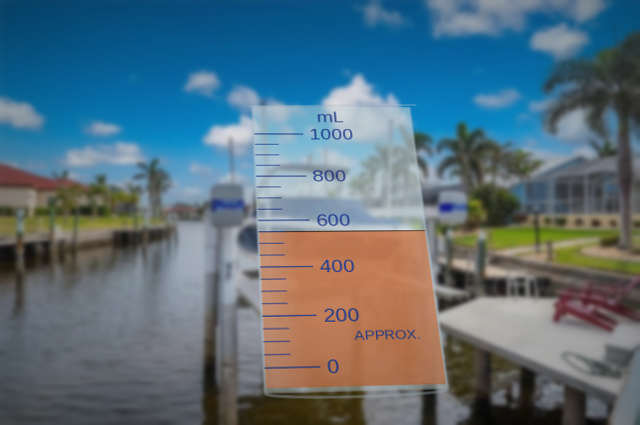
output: 550 (mL)
